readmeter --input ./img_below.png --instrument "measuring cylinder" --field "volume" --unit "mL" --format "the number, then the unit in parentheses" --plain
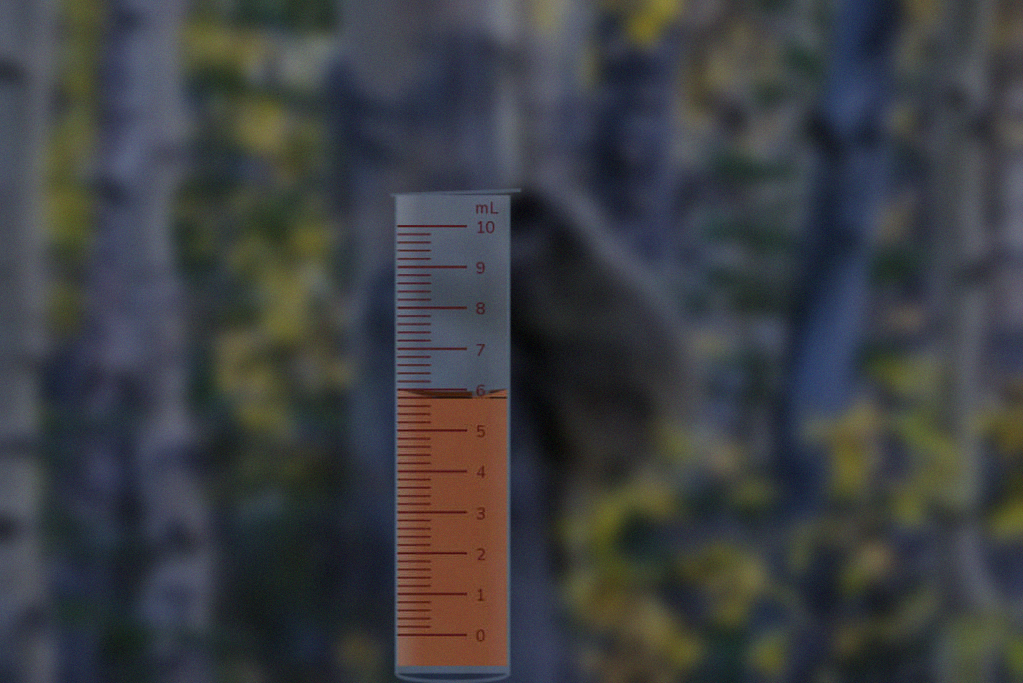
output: 5.8 (mL)
